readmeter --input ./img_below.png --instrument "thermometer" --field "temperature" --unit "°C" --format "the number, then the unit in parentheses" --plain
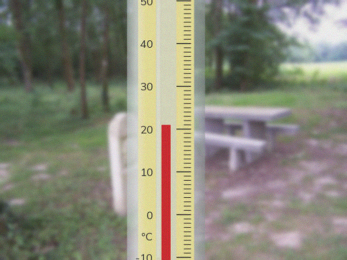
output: 21 (°C)
